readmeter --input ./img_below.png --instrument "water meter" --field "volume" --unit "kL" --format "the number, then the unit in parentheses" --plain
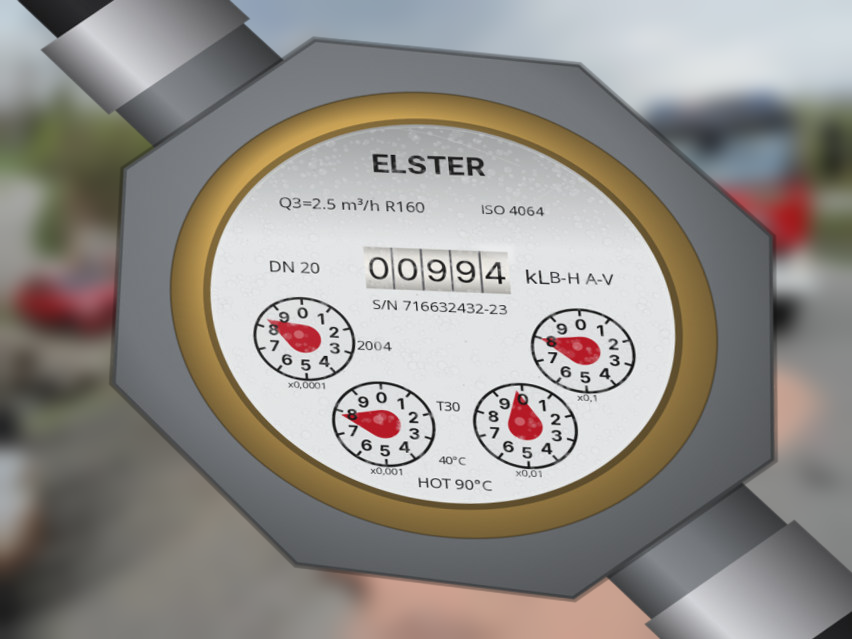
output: 994.7978 (kL)
